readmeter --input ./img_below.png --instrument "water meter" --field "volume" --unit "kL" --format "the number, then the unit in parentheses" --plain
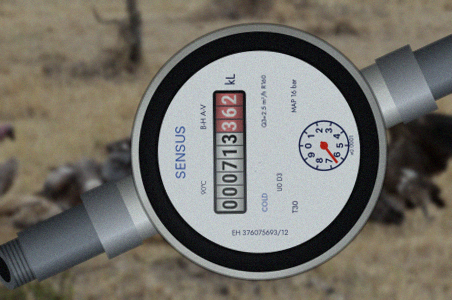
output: 713.3626 (kL)
